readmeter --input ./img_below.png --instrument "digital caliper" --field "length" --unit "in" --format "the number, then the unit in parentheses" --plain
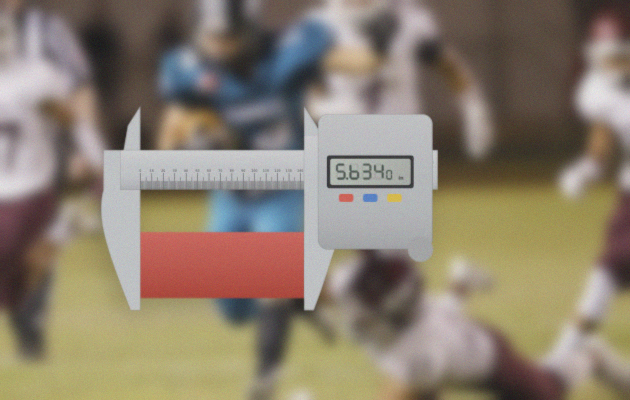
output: 5.6340 (in)
